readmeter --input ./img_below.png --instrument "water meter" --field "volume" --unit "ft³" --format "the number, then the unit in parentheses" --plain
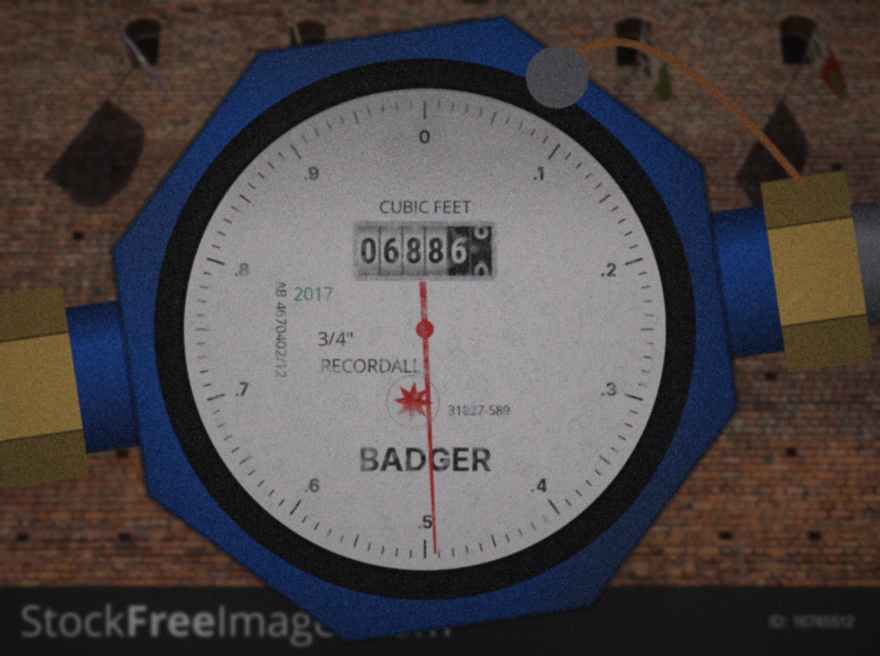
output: 68868.49 (ft³)
